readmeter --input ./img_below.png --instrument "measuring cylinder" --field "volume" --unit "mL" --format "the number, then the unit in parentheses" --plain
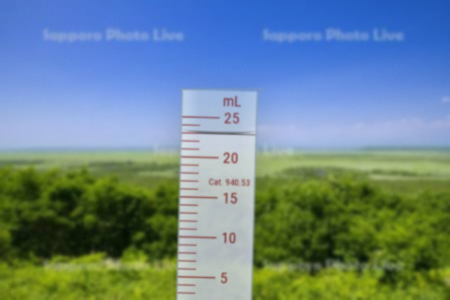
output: 23 (mL)
